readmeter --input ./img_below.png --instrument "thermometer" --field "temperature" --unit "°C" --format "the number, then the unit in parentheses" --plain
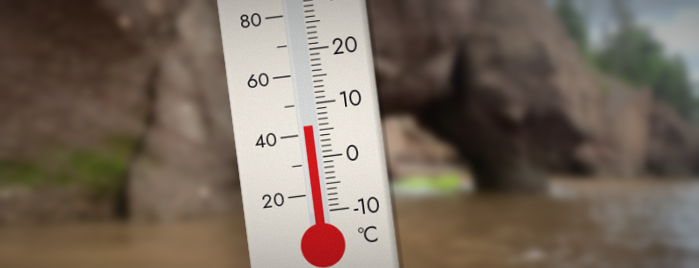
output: 6 (°C)
